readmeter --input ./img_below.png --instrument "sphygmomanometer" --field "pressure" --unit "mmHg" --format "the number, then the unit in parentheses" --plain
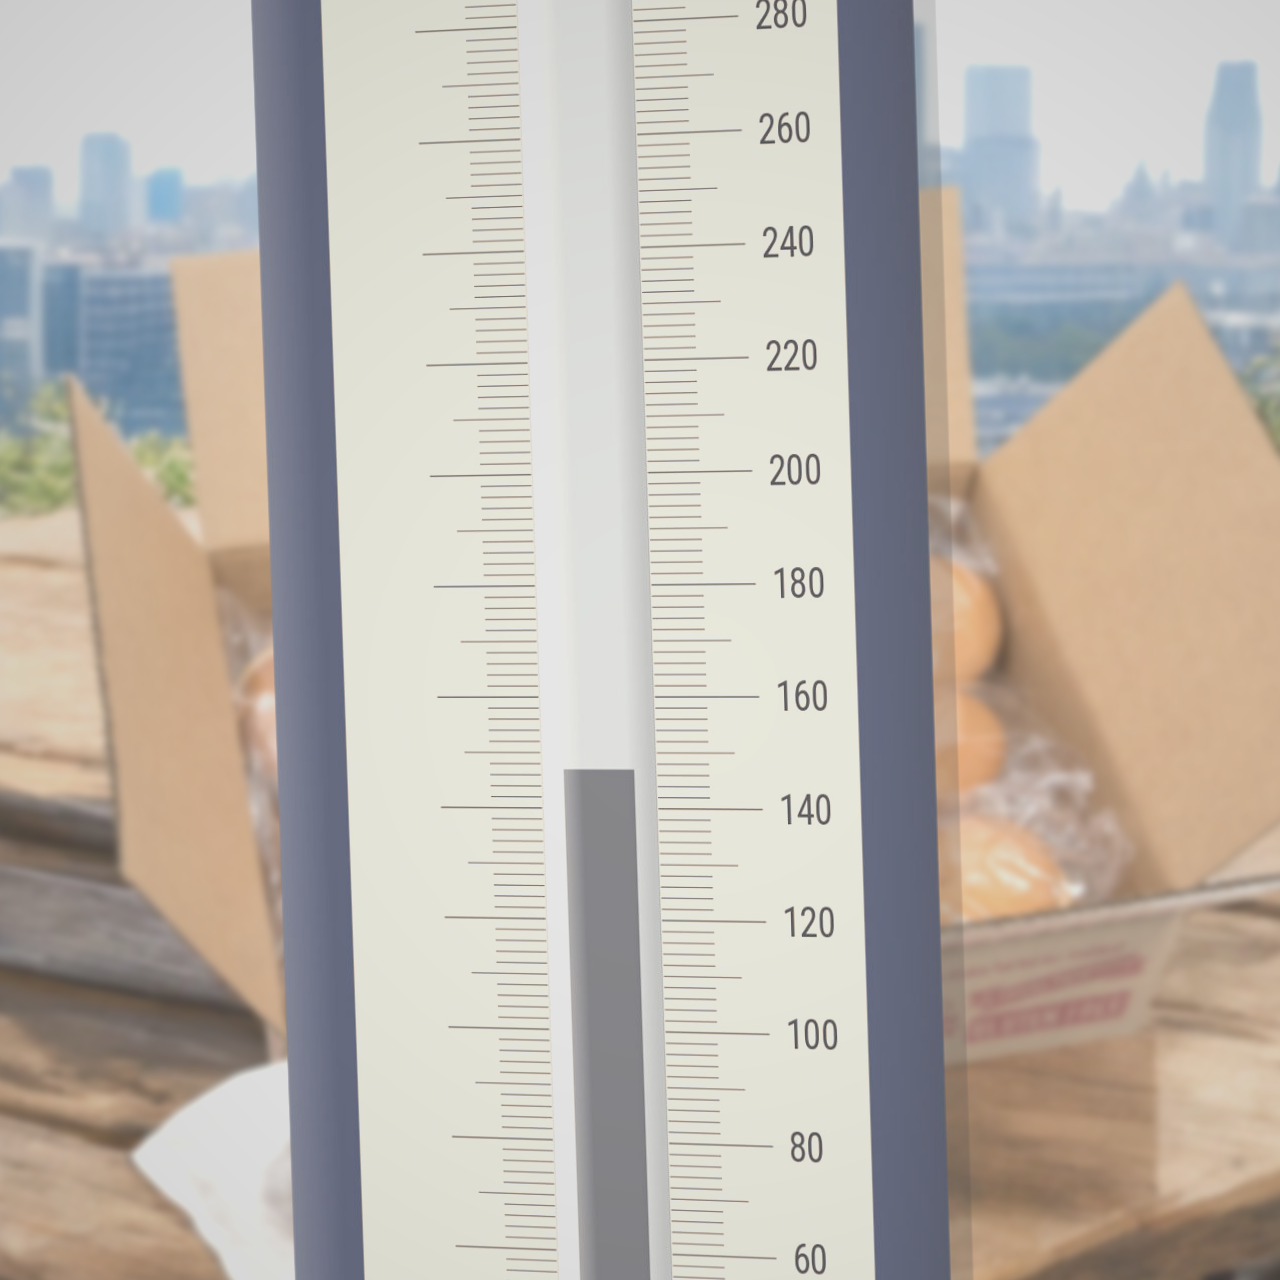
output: 147 (mmHg)
